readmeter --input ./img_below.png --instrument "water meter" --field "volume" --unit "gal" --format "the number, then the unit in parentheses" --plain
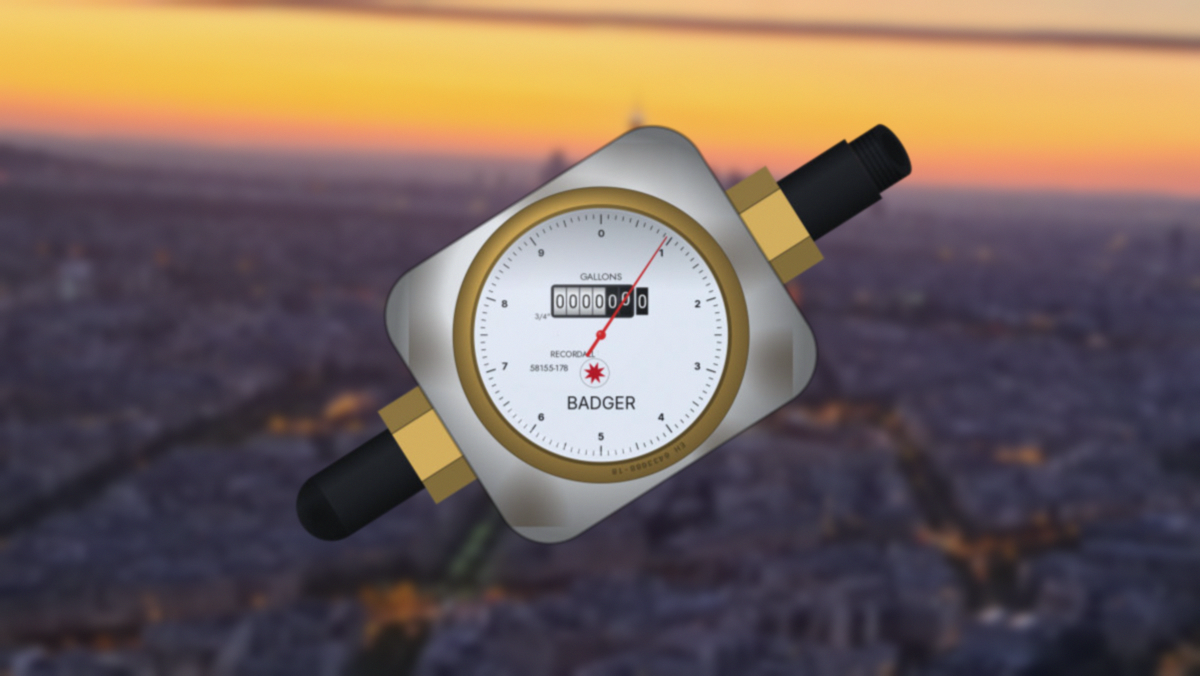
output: 0.9 (gal)
